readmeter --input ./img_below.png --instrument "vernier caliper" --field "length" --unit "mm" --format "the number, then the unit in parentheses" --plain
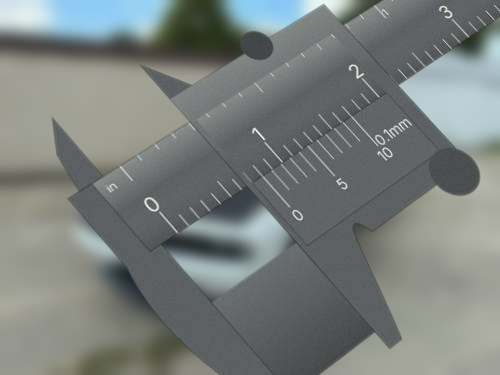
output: 8.0 (mm)
